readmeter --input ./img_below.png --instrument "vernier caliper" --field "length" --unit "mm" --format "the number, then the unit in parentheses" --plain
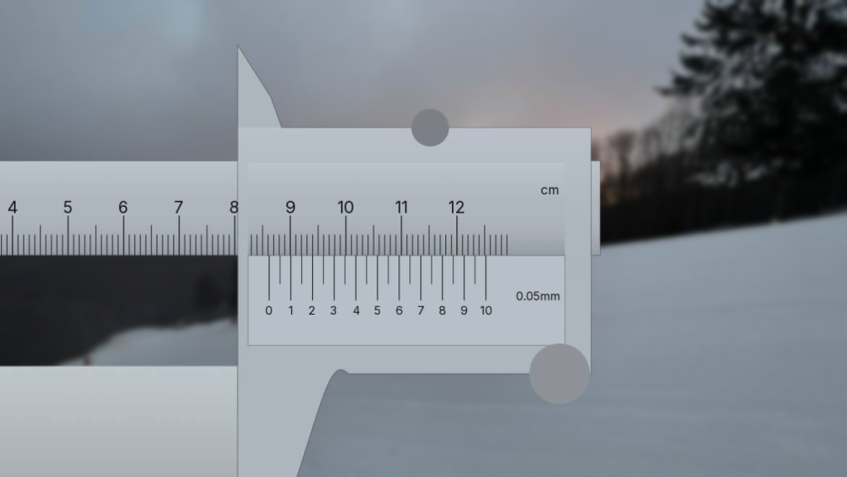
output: 86.2 (mm)
